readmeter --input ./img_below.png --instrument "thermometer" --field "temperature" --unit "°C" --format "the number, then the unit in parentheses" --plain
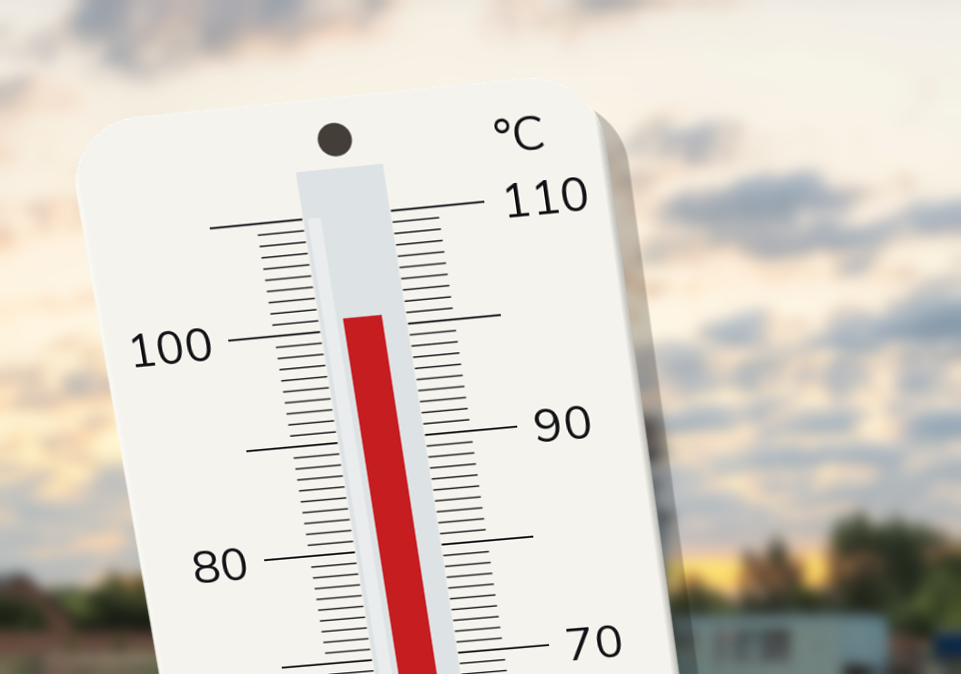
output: 101 (°C)
